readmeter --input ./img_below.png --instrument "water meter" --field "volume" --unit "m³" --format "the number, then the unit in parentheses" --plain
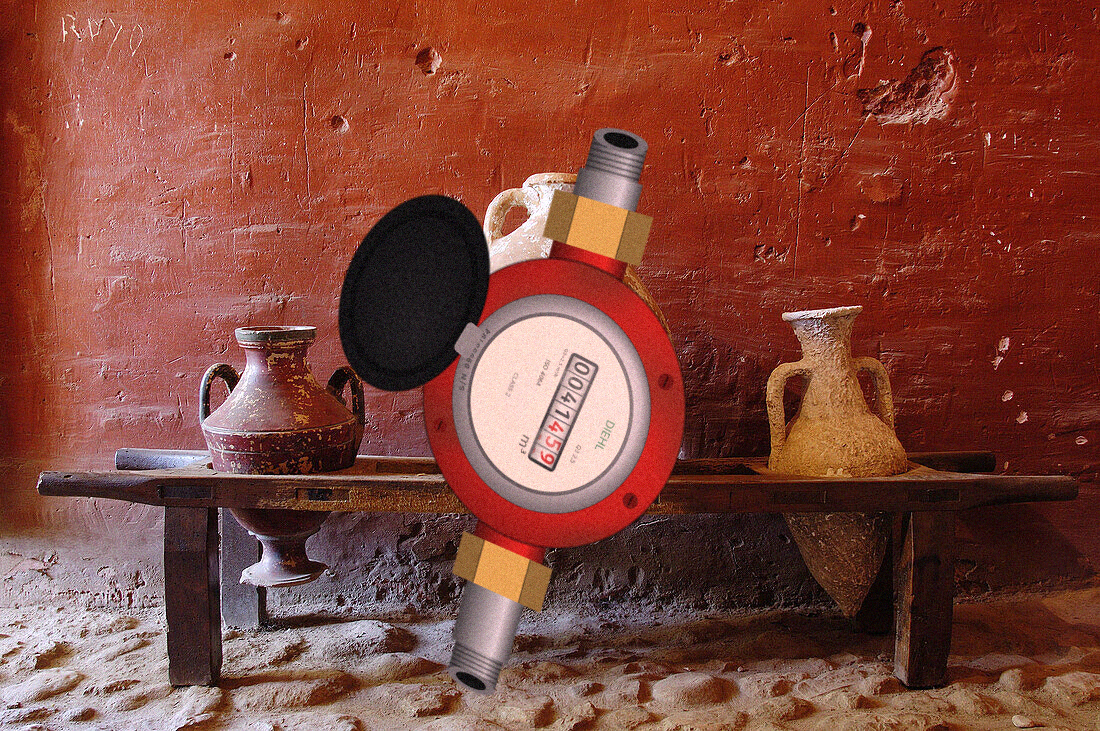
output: 41.459 (m³)
